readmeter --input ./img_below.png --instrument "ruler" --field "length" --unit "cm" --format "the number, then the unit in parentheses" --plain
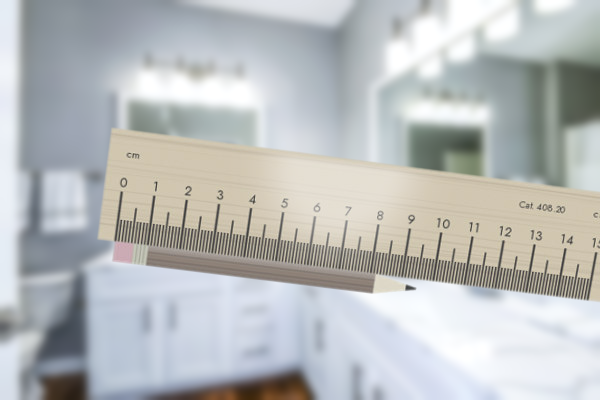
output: 9.5 (cm)
